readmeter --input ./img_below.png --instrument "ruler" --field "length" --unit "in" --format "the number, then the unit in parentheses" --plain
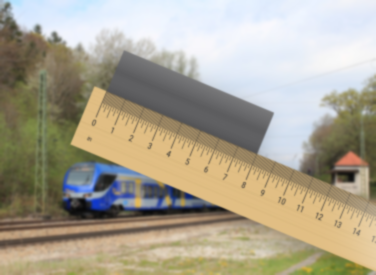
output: 8 (in)
